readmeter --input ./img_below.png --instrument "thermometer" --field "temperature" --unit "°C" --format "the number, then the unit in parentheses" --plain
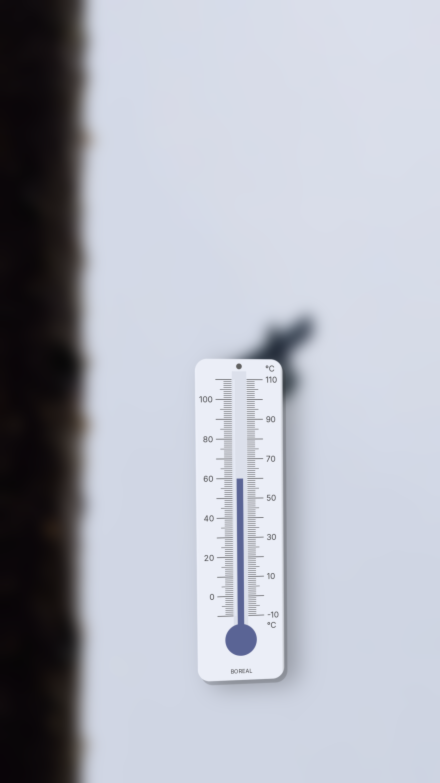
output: 60 (°C)
